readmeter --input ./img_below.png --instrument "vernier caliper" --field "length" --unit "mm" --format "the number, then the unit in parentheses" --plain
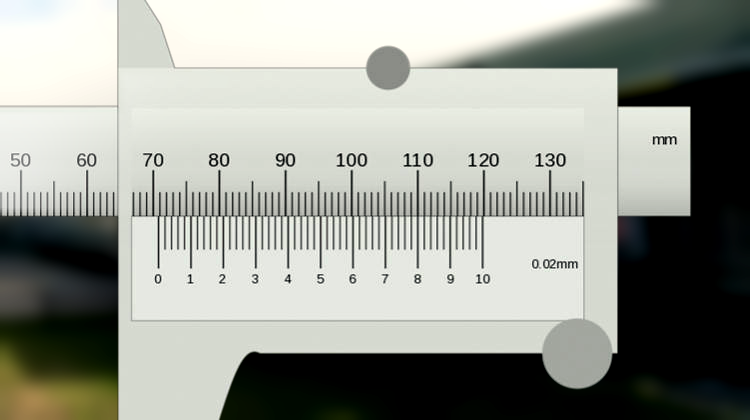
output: 70.8 (mm)
